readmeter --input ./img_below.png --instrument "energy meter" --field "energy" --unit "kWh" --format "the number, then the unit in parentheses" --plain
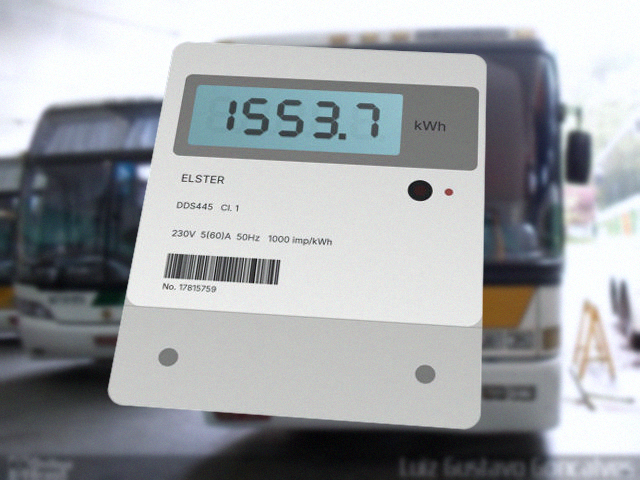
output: 1553.7 (kWh)
